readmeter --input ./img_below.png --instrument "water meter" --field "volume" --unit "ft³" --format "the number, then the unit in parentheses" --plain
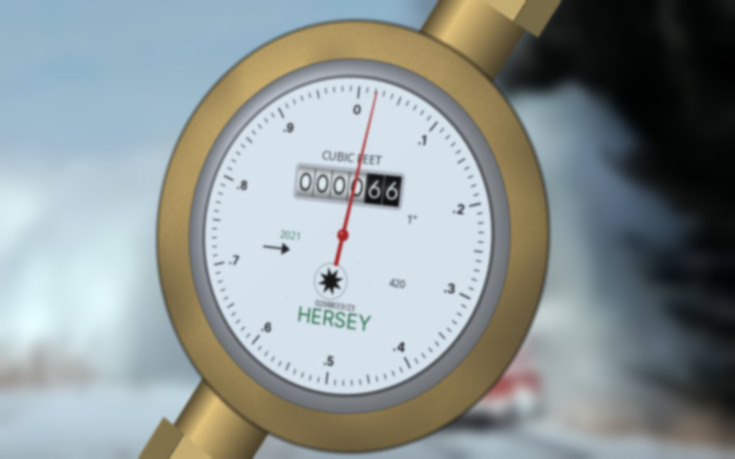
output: 66.02 (ft³)
